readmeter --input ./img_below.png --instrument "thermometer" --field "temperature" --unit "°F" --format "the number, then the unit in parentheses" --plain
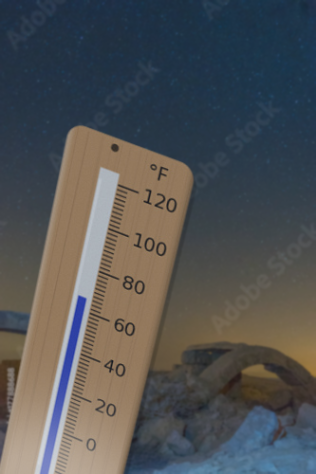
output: 66 (°F)
